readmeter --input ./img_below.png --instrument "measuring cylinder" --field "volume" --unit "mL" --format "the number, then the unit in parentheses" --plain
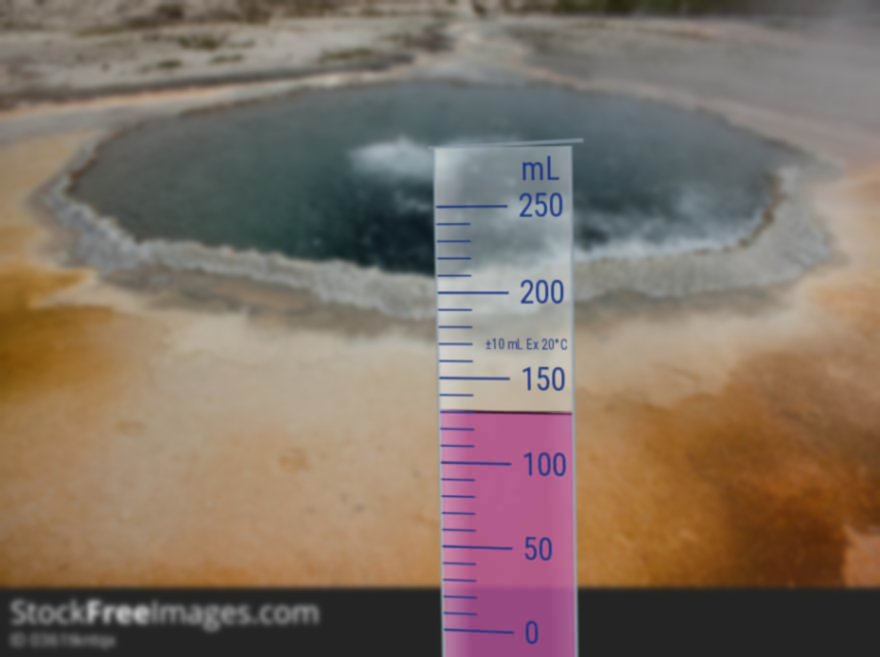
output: 130 (mL)
